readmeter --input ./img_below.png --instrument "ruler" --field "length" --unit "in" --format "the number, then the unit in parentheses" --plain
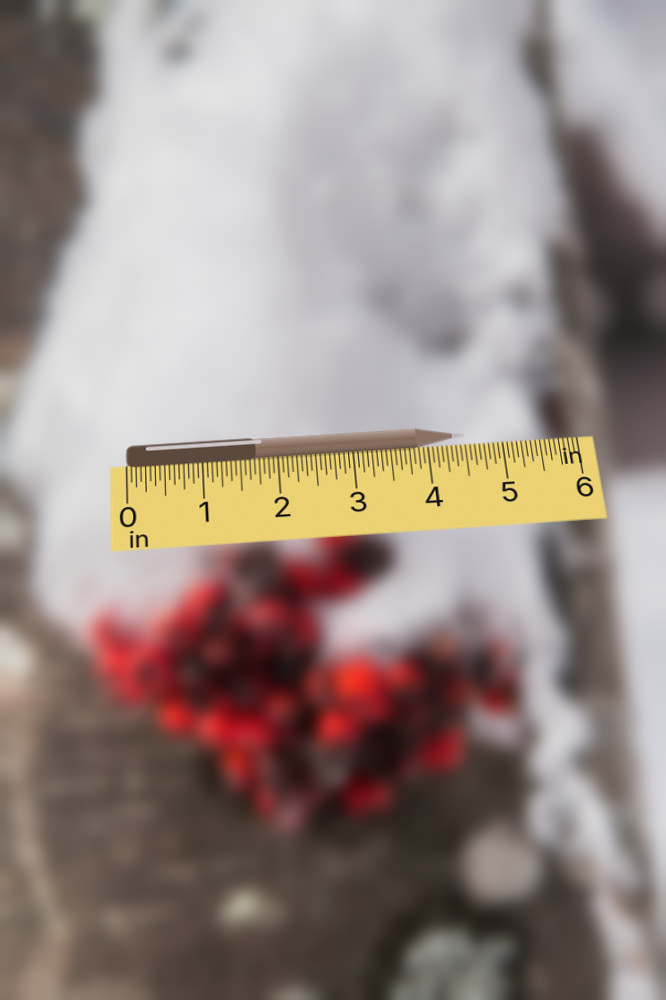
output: 4.5 (in)
